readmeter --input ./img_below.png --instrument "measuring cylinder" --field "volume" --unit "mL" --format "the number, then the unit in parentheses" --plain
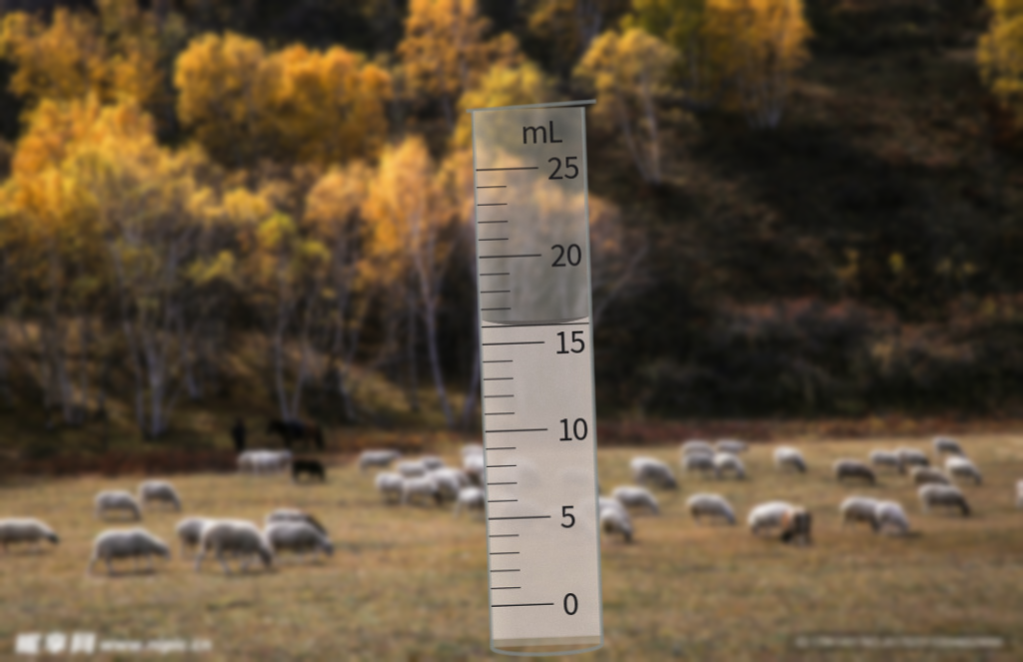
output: 16 (mL)
